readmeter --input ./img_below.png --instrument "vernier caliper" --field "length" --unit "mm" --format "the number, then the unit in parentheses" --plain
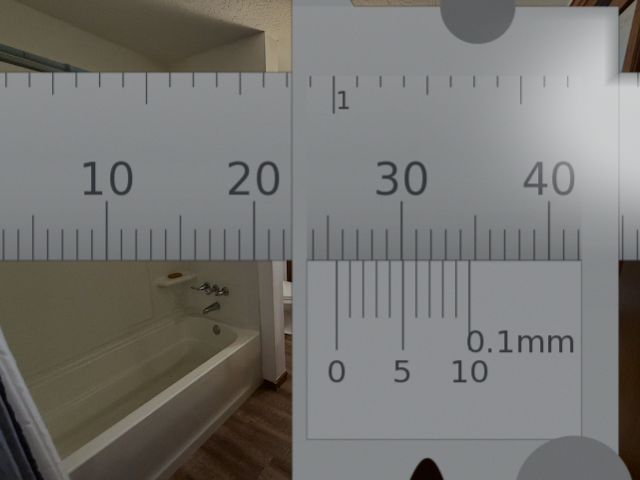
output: 25.6 (mm)
